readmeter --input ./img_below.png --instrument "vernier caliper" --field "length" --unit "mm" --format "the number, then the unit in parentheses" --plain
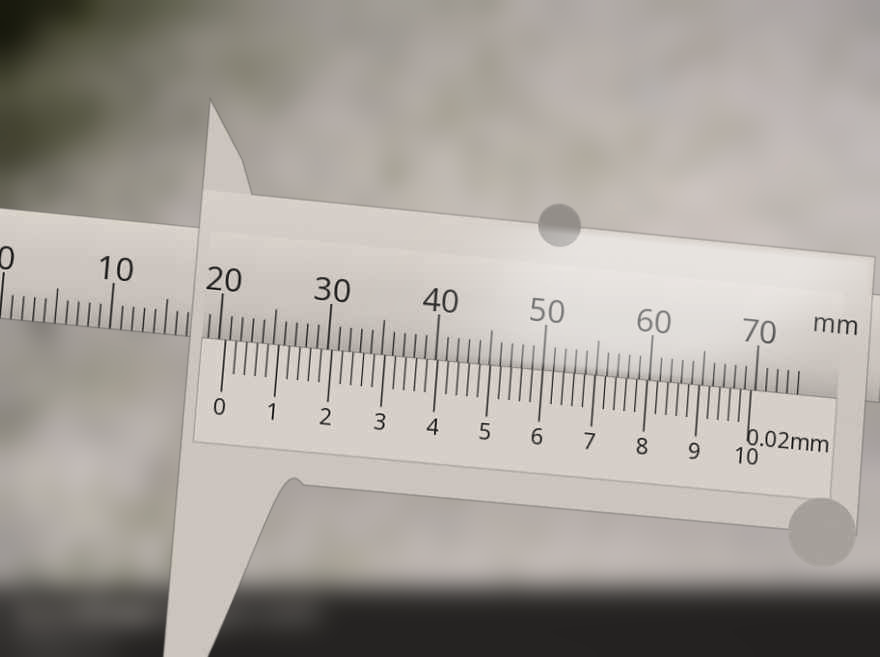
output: 20.6 (mm)
